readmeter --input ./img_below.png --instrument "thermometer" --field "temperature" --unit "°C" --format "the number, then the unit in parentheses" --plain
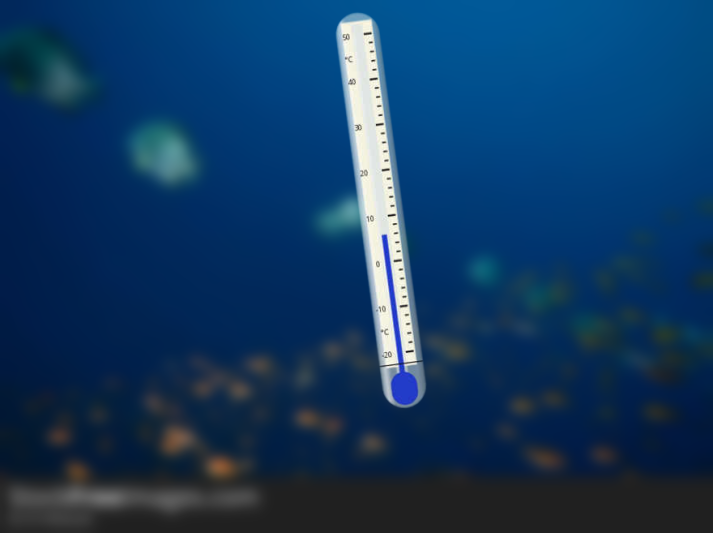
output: 6 (°C)
